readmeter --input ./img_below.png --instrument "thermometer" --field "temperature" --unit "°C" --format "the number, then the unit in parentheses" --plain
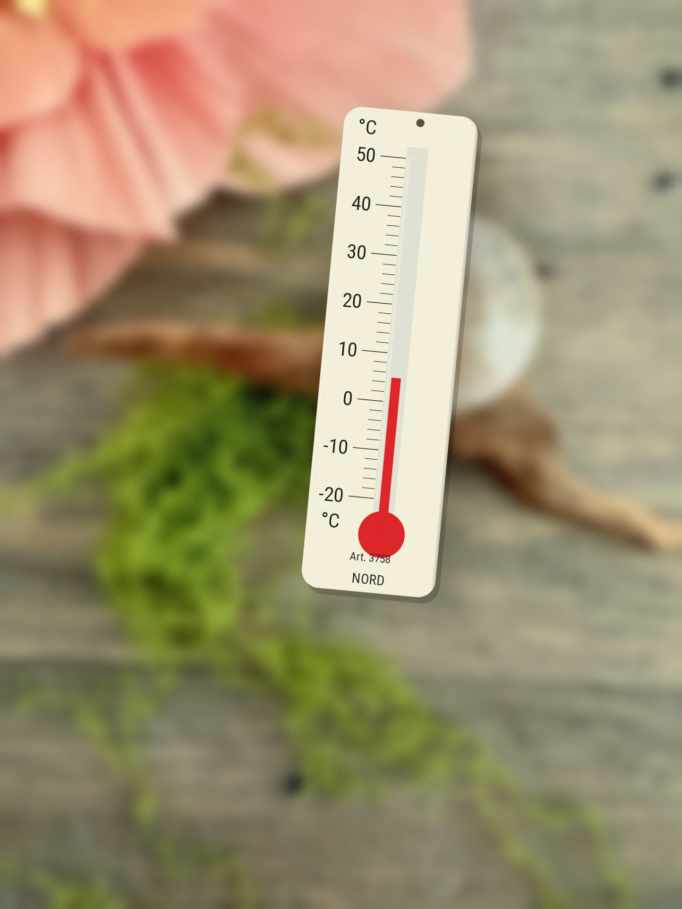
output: 5 (°C)
